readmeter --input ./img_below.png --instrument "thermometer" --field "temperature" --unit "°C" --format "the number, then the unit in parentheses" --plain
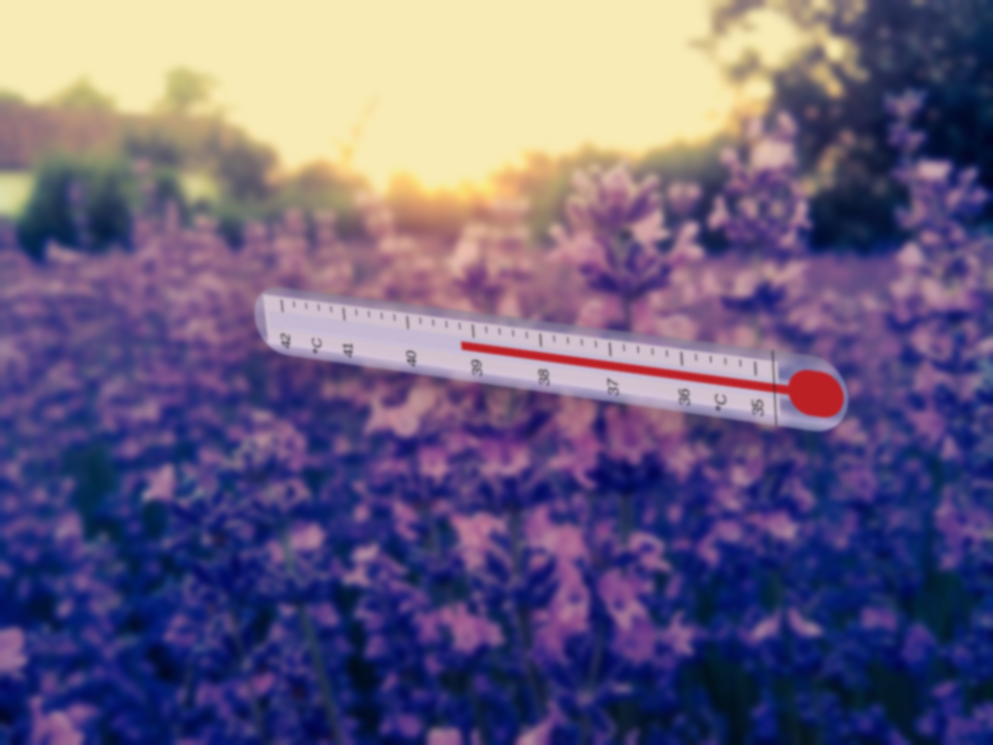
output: 39.2 (°C)
